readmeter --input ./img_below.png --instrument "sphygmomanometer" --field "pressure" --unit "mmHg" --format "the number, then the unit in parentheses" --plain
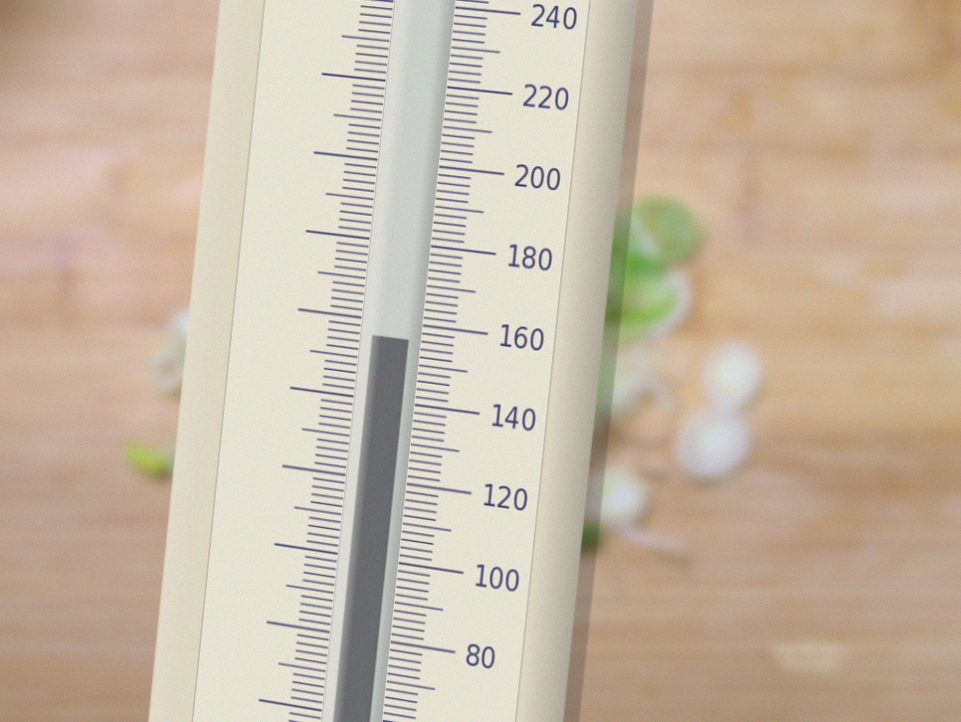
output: 156 (mmHg)
